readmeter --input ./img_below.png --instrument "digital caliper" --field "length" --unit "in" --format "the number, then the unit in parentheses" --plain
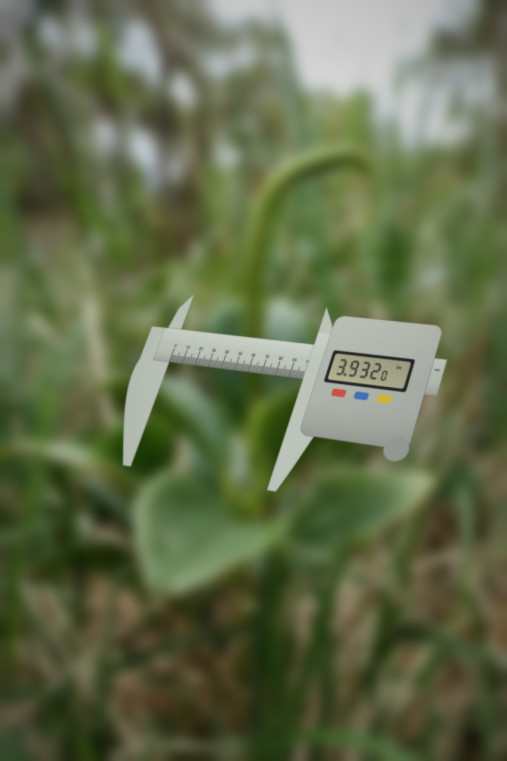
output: 3.9320 (in)
